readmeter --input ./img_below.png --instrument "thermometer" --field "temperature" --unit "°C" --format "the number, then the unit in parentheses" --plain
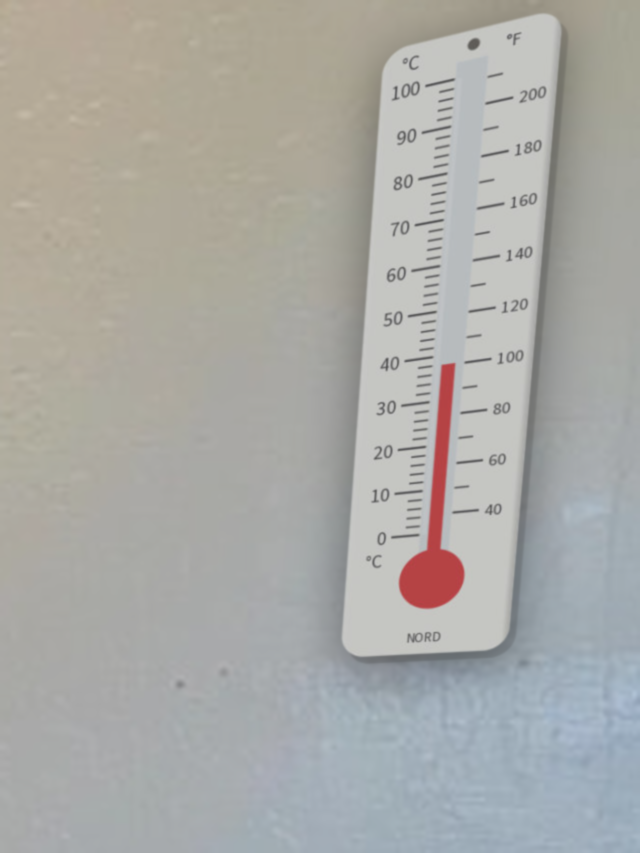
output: 38 (°C)
